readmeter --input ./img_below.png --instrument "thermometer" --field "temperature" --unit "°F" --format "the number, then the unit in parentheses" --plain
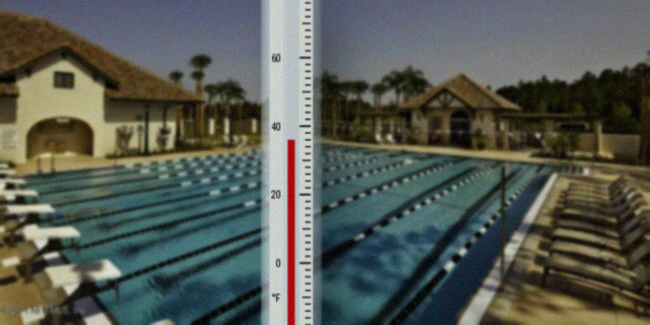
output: 36 (°F)
